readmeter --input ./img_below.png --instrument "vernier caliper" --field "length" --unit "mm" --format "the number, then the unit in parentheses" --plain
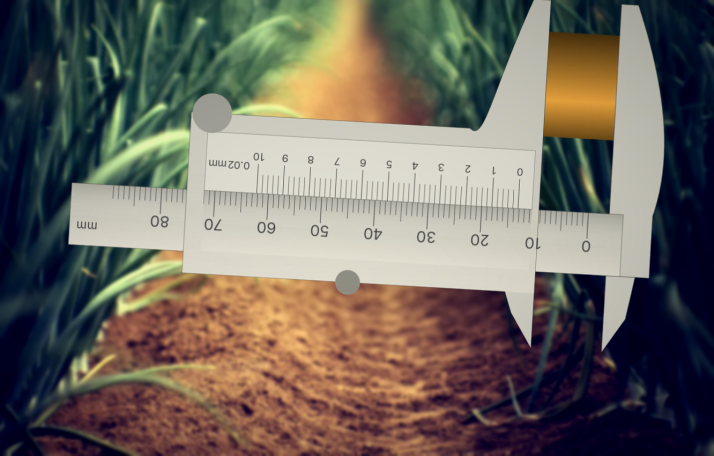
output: 13.2 (mm)
